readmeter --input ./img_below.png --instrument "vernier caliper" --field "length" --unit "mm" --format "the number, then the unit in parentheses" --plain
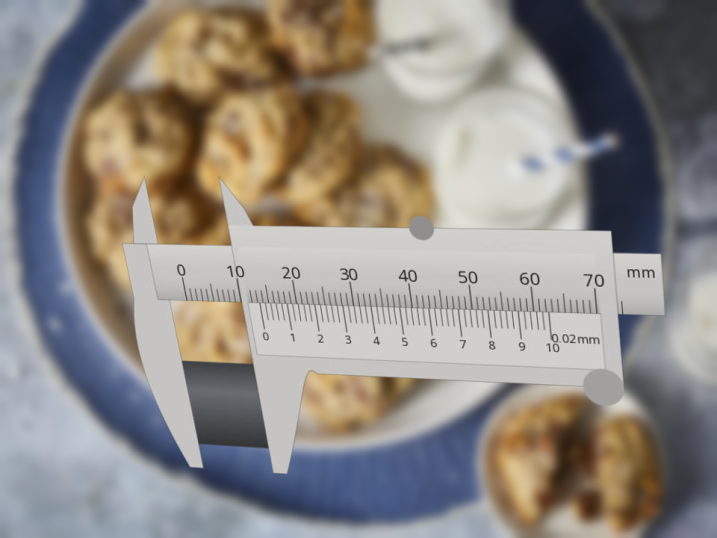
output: 13.4 (mm)
